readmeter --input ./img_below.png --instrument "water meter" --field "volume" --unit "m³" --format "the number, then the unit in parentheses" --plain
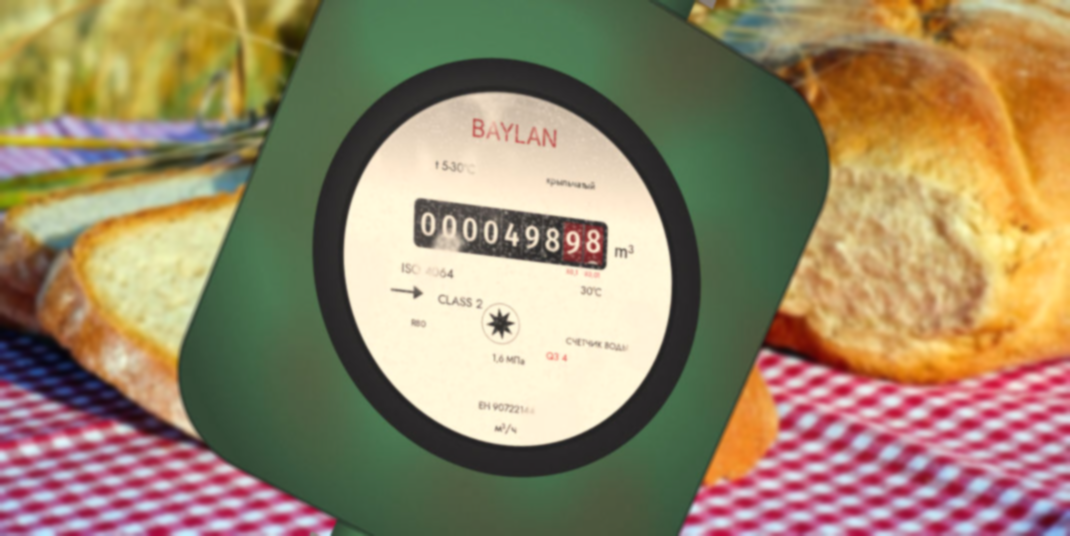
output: 498.98 (m³)
